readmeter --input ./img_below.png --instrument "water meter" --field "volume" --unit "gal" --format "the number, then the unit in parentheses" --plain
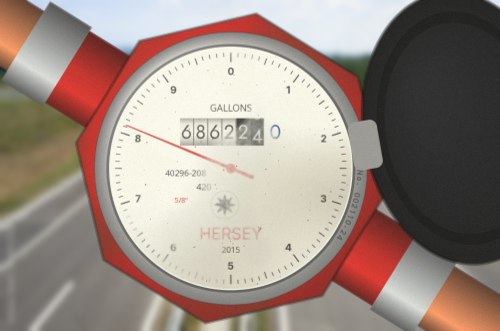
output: 6862238.1 (gal)
